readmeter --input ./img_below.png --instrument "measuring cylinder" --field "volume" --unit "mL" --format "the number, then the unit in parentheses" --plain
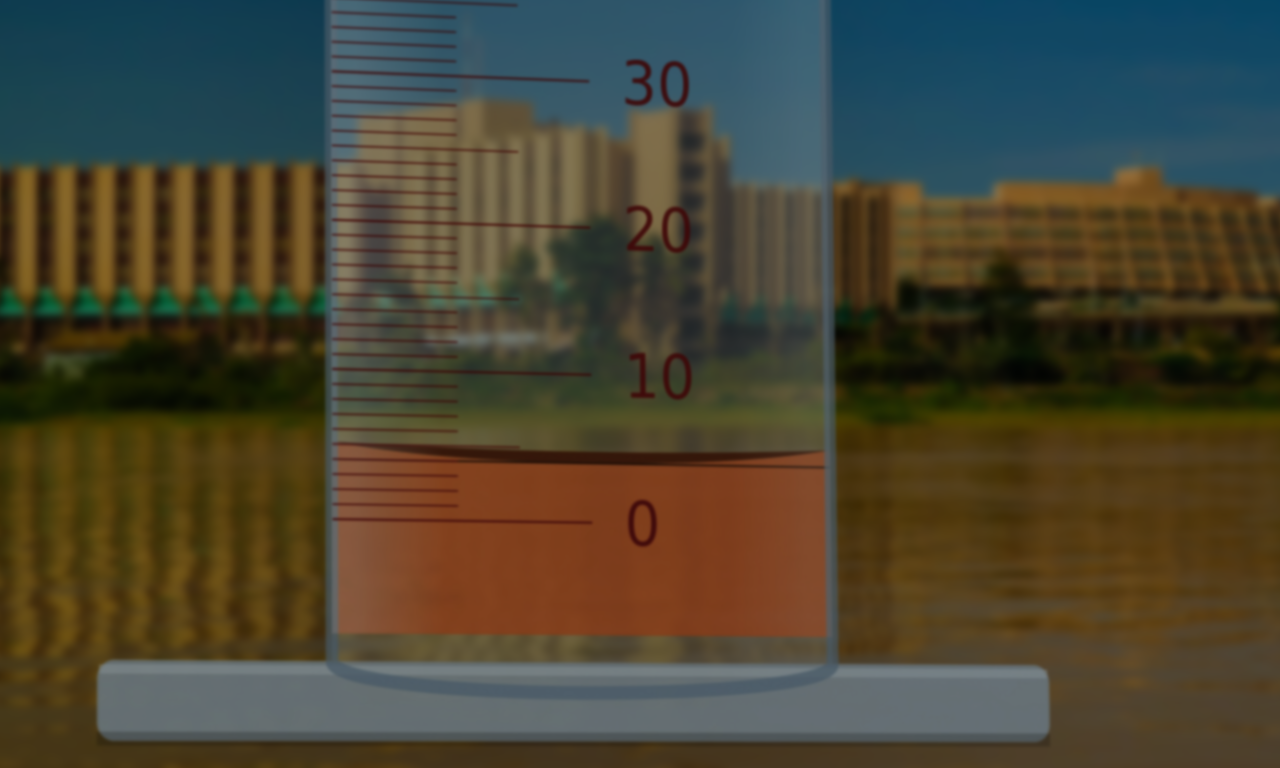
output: 4 (mL)
